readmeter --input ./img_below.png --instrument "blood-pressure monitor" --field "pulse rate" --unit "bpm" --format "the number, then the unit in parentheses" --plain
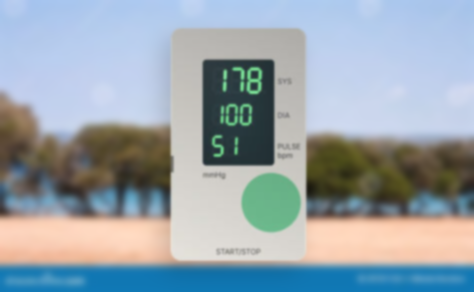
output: 51 (bpm)
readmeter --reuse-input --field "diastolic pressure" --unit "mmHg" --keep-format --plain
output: 100 (mmHg)
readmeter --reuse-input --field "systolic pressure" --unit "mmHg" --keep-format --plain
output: 178 (mmHg)
